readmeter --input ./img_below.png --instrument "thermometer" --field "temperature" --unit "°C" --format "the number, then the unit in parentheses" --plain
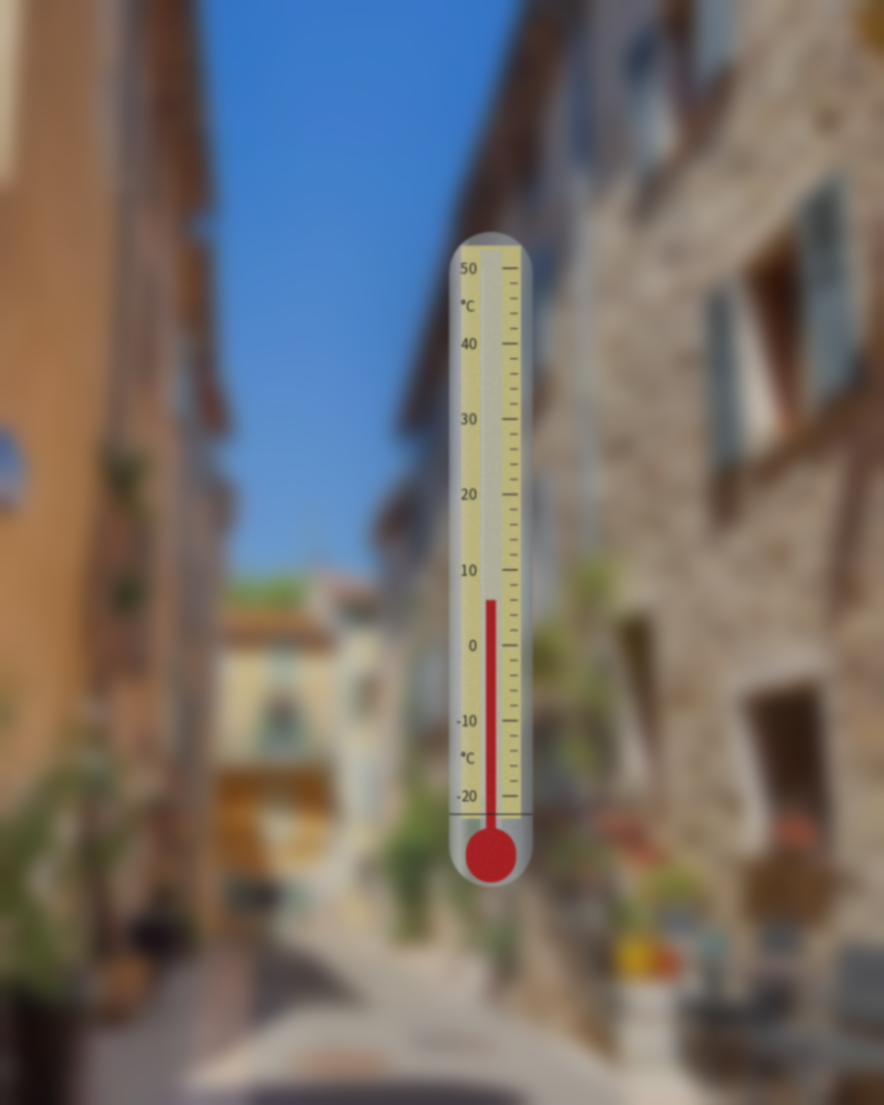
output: 6 (°C)
